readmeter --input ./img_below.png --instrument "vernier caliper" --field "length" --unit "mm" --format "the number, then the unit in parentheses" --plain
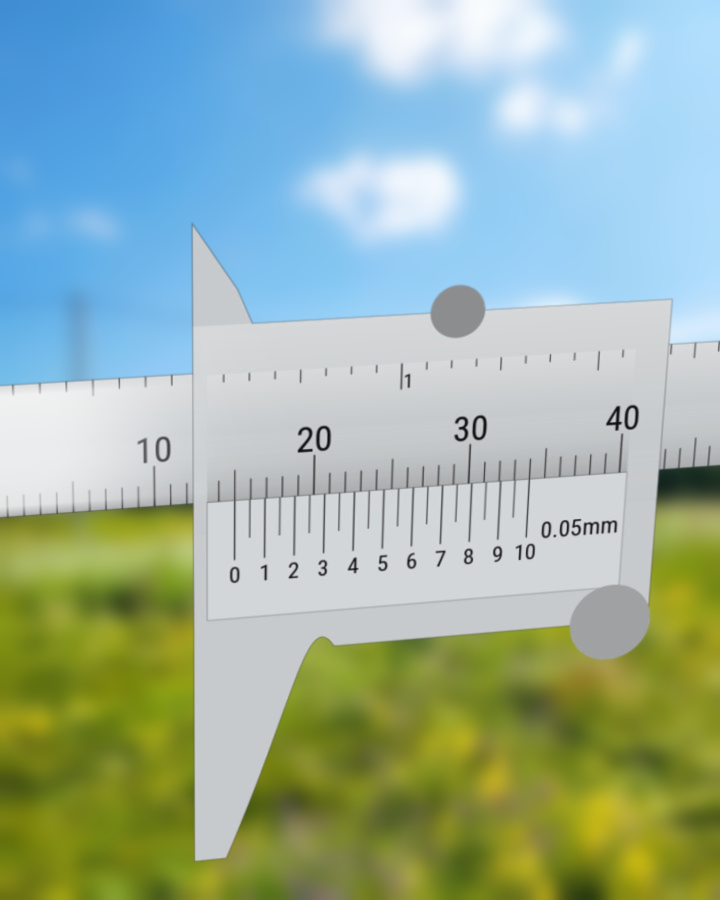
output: 15.0 (mm)
